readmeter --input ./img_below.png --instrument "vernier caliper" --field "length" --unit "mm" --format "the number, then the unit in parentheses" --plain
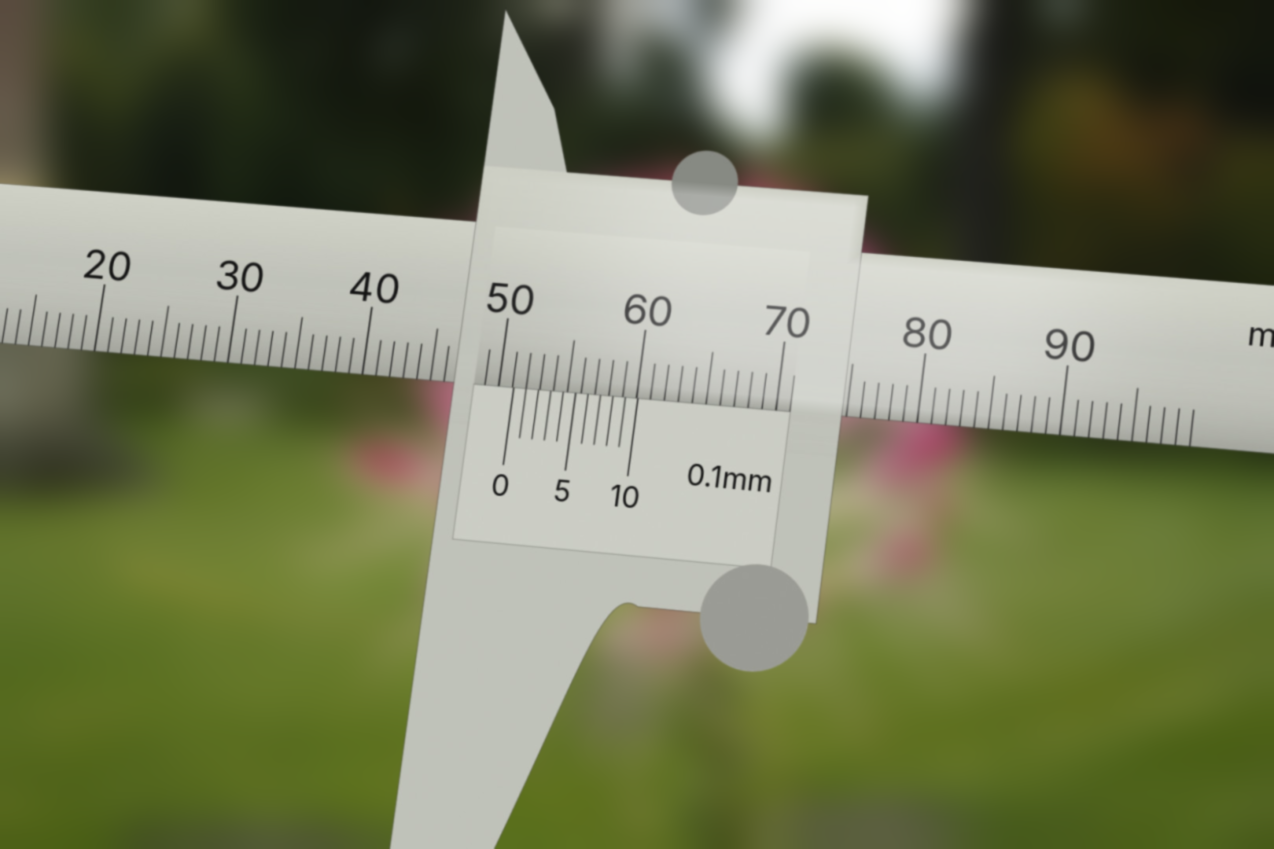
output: 51.1 (mm)
